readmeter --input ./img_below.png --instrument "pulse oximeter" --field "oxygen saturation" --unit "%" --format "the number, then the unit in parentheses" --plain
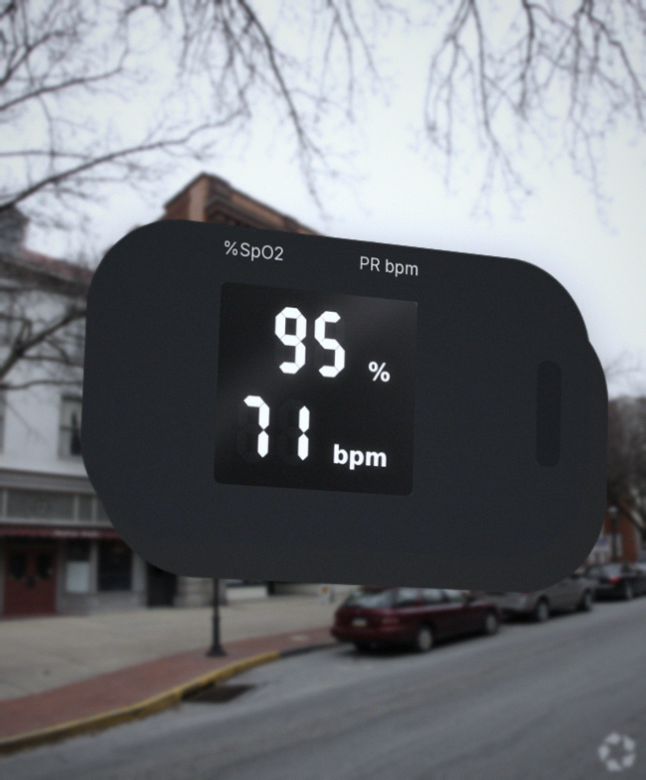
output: 95 (%)
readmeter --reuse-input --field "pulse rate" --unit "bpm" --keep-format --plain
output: 71 (bpm)
